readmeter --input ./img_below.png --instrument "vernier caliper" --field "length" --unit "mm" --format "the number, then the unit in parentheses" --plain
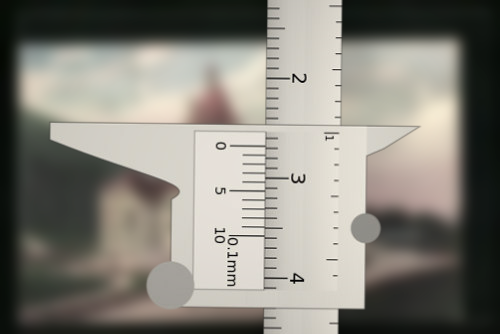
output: 26.8 (mm)
